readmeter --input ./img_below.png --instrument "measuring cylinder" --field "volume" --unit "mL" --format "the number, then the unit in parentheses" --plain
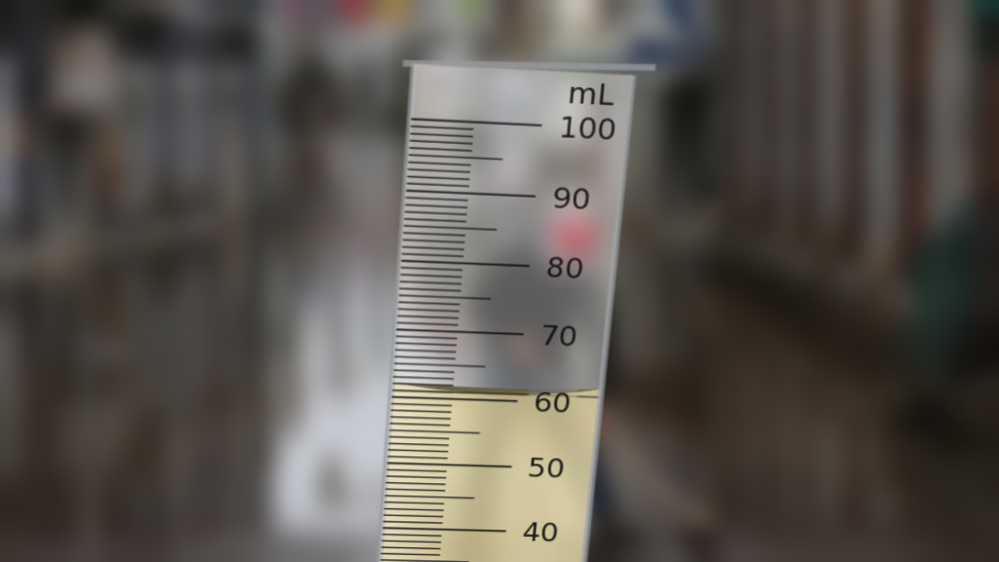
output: 61 (mL)
